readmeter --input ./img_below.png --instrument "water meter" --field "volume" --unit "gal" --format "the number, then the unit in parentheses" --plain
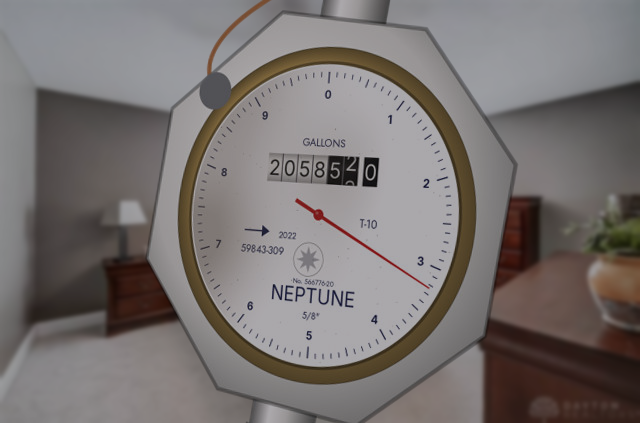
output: 2058523.2 (gal)
